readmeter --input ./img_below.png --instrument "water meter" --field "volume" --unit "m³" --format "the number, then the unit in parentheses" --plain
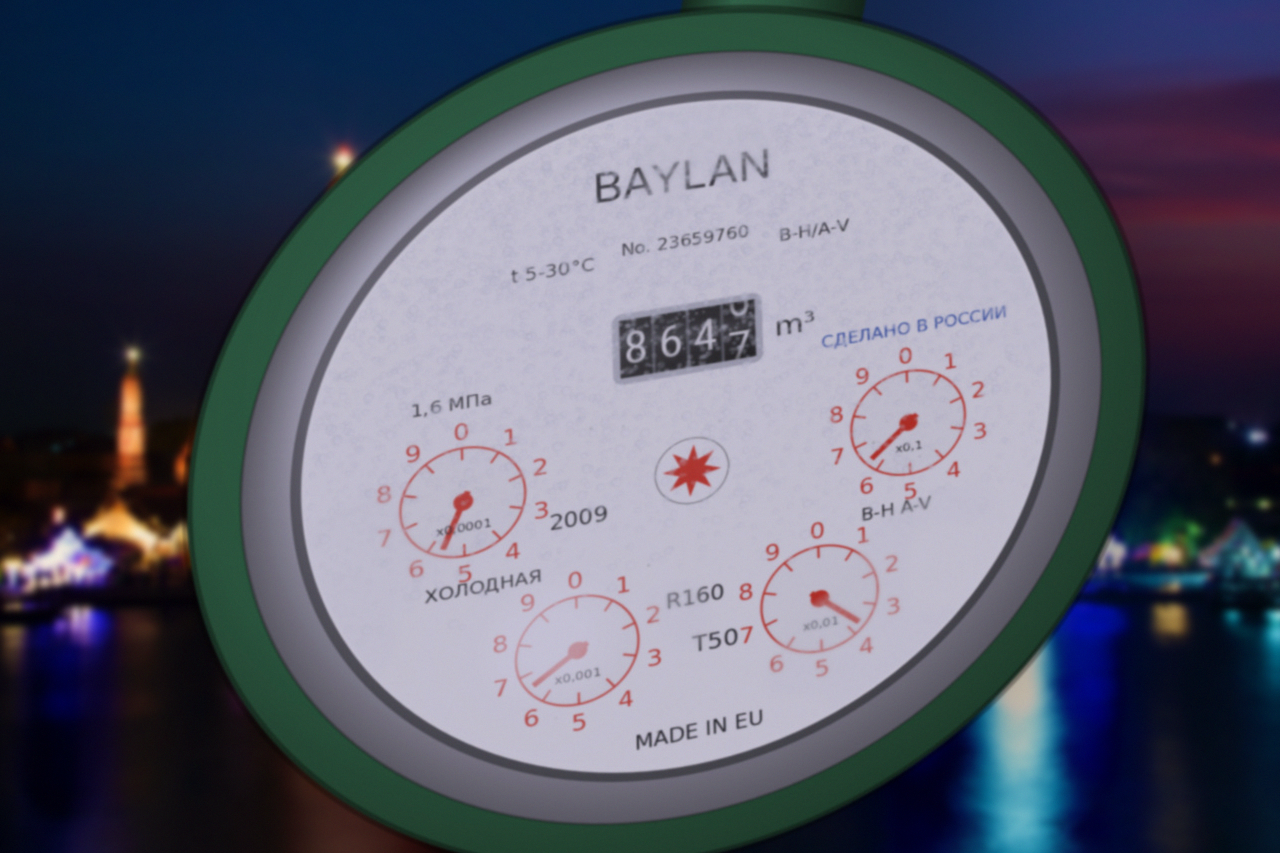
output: 8646.6365 (m³)
